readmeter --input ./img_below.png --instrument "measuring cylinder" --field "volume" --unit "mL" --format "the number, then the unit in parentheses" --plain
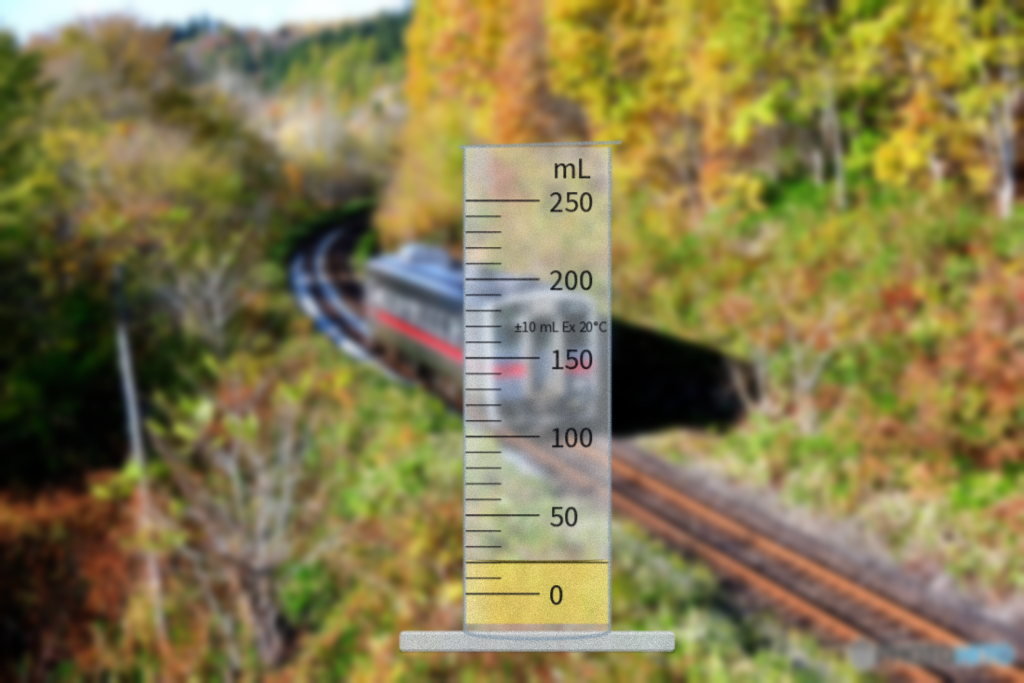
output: 20 (mL)
